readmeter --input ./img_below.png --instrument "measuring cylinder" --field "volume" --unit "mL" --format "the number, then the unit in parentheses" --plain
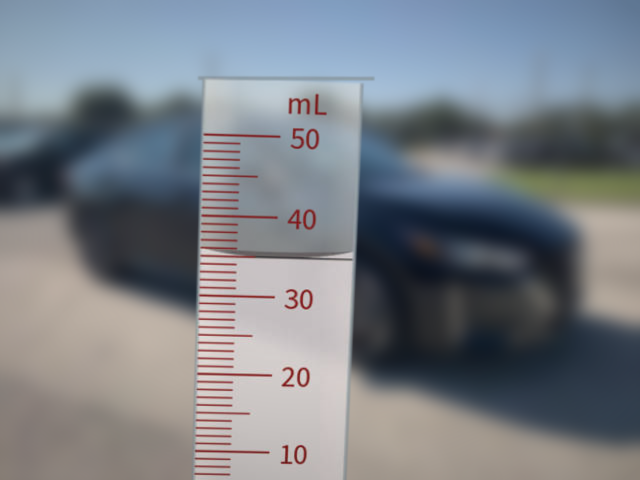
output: 35 (mL)
